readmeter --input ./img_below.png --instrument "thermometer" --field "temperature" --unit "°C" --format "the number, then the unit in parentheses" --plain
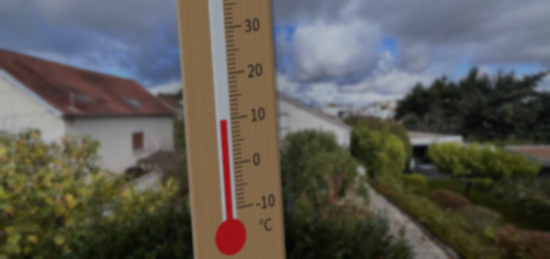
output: 10 (°C)
